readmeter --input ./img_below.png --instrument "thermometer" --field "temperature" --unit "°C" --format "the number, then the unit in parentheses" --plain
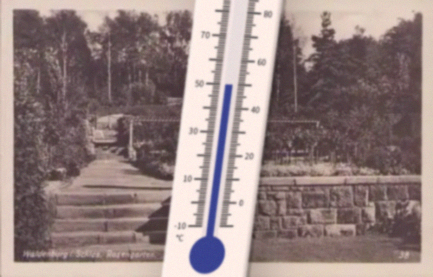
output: 50 (°C)
